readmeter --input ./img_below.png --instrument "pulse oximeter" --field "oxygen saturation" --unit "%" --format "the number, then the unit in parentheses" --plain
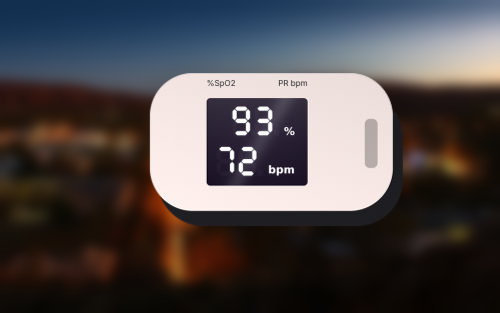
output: 93 (%)
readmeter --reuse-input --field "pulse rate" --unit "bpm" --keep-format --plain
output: 72 (bpm)
